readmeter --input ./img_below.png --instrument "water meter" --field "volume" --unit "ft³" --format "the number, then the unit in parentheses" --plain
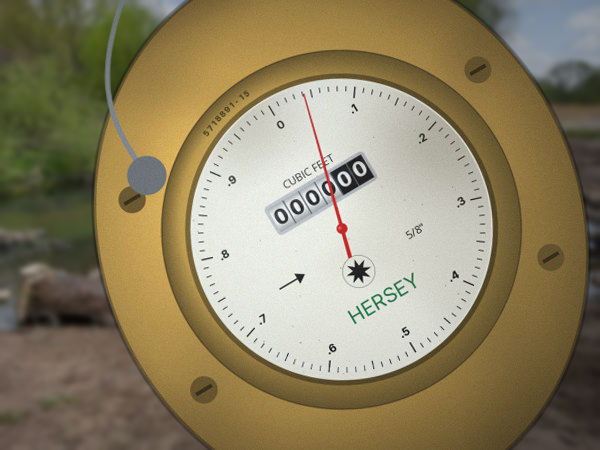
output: 0.04 (ft³)
